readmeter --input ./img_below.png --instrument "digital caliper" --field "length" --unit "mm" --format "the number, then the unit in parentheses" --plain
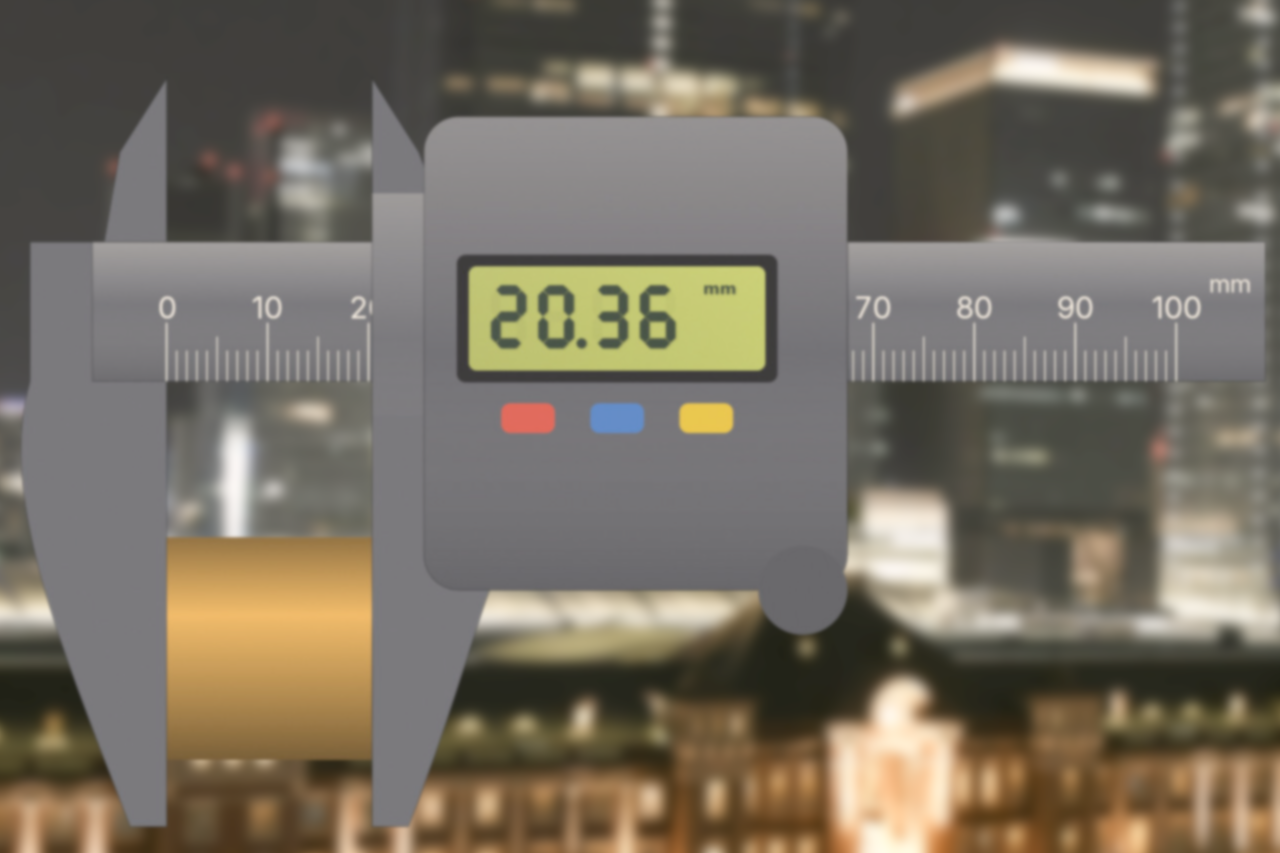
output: 20.36 (mm)
